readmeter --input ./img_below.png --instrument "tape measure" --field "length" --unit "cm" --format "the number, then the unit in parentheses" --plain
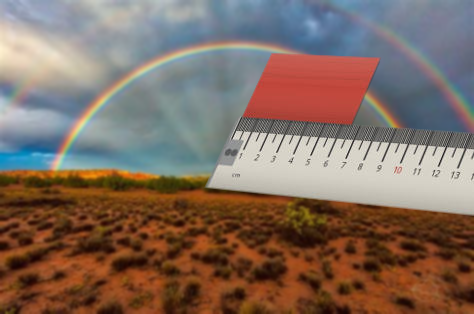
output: 6.5 (cm)
